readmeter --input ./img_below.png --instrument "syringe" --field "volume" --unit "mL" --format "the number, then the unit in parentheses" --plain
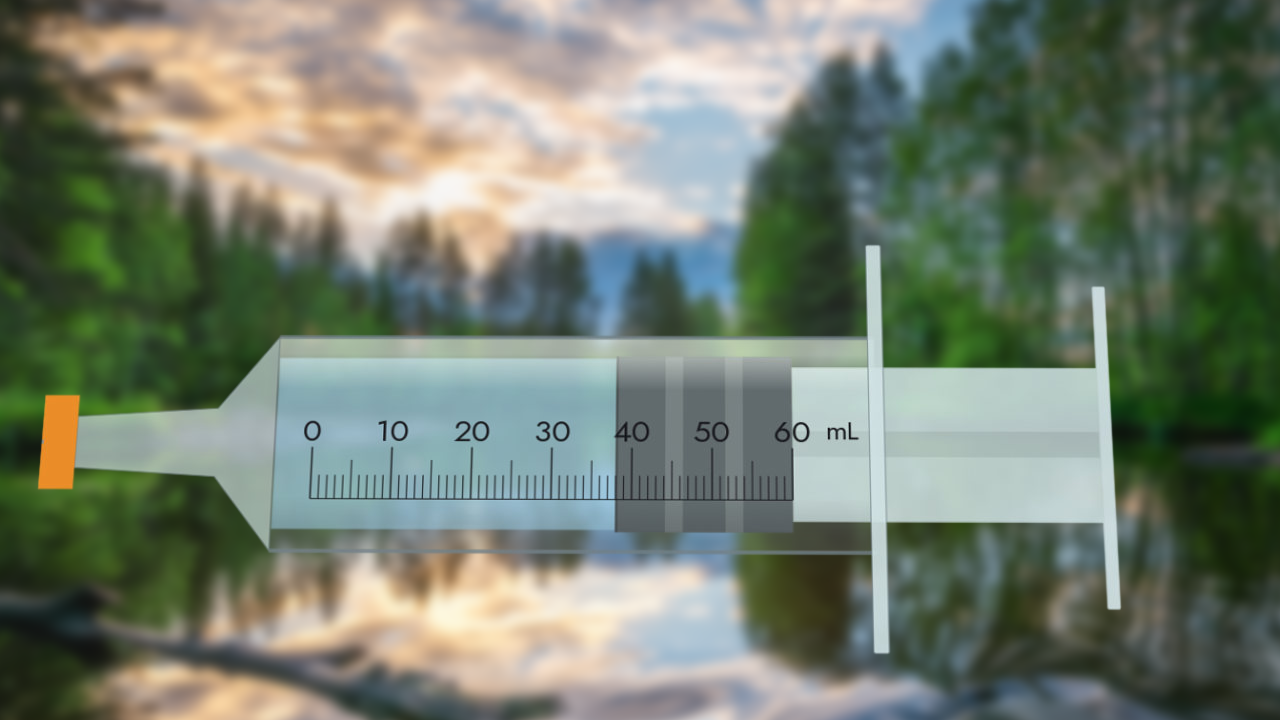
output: 38 (mL)
